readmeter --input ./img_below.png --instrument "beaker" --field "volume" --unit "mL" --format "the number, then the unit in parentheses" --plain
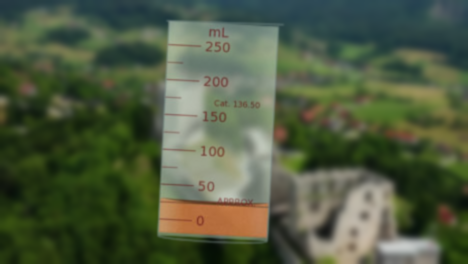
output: 25 (mL)
